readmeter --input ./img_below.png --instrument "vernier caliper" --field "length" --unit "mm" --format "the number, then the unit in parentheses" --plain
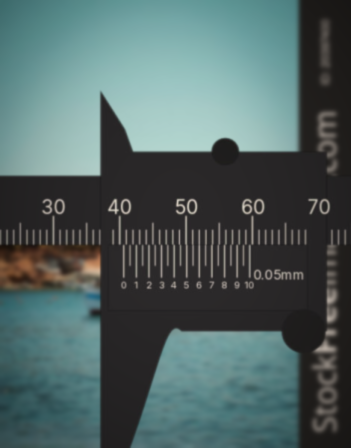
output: 40.6 (mm)
